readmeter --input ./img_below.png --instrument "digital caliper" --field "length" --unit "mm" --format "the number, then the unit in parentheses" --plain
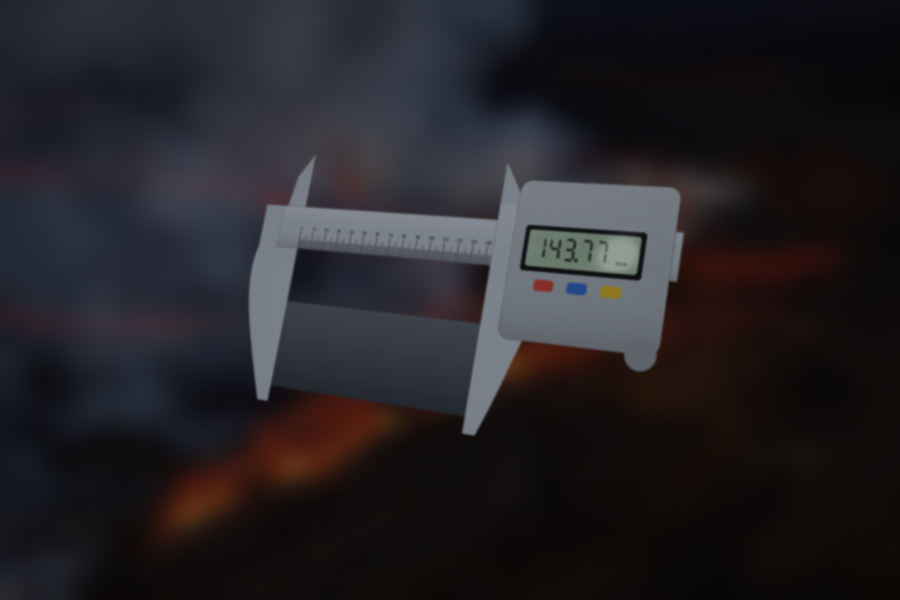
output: 143.77 (mm)
